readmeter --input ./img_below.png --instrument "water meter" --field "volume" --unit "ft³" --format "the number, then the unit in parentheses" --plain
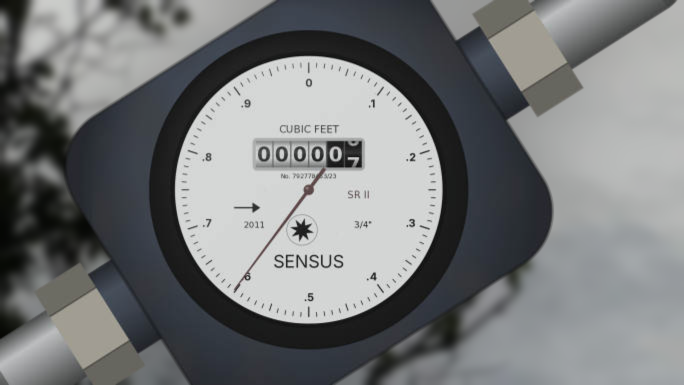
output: 6.60 (ft³)
